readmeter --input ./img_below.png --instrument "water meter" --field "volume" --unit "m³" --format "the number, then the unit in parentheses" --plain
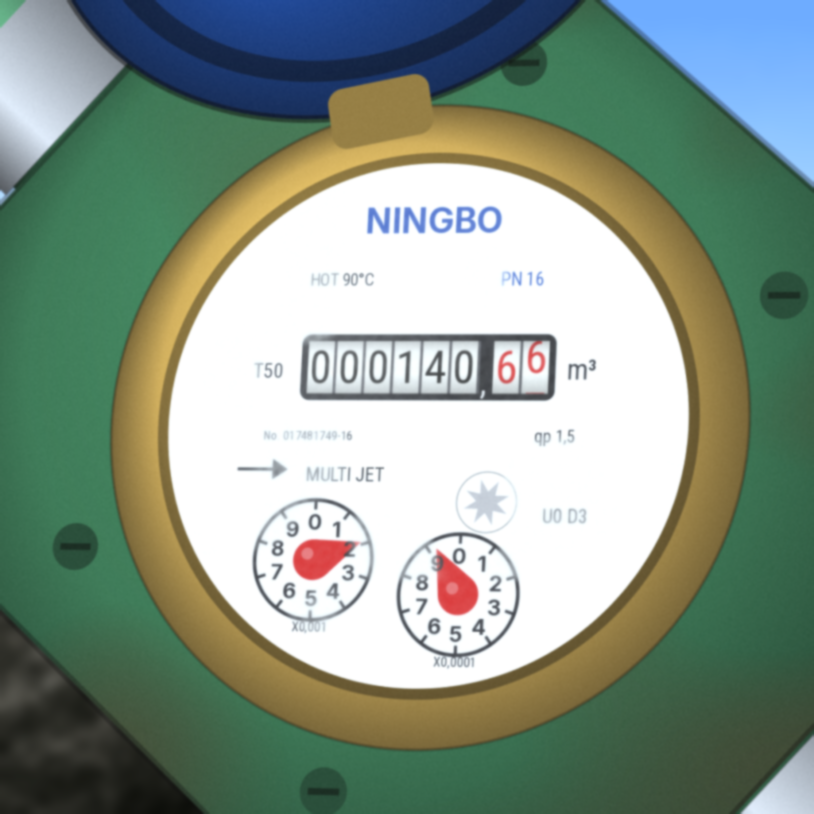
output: 140.6619 (m³)
